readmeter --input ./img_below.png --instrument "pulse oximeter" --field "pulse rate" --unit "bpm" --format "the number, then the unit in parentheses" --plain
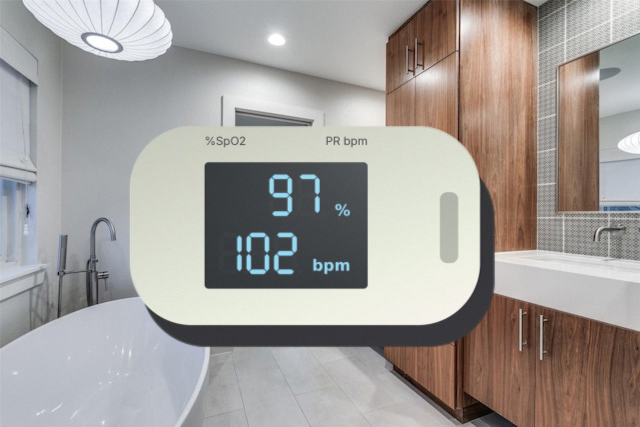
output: 102 (bpm)
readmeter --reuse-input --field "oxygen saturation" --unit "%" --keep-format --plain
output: 97 (%)
